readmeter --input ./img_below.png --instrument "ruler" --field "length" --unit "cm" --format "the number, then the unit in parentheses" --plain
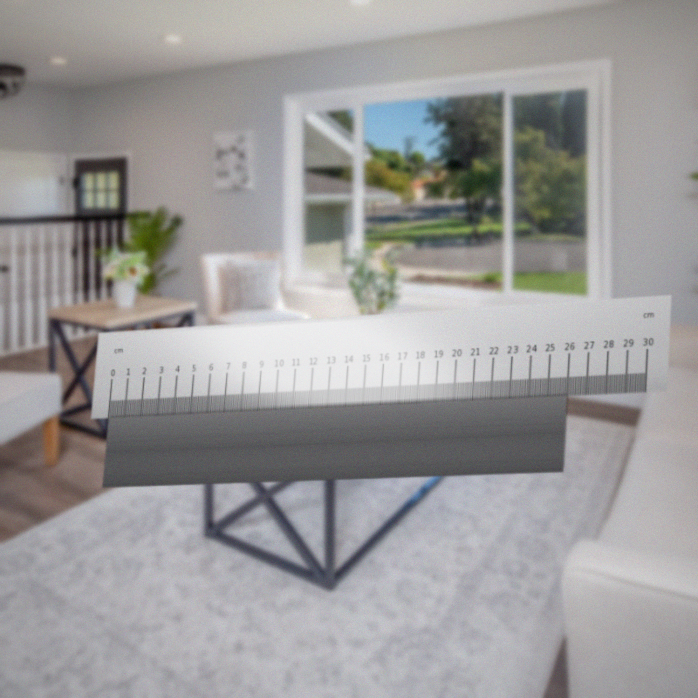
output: 26 (cm)
